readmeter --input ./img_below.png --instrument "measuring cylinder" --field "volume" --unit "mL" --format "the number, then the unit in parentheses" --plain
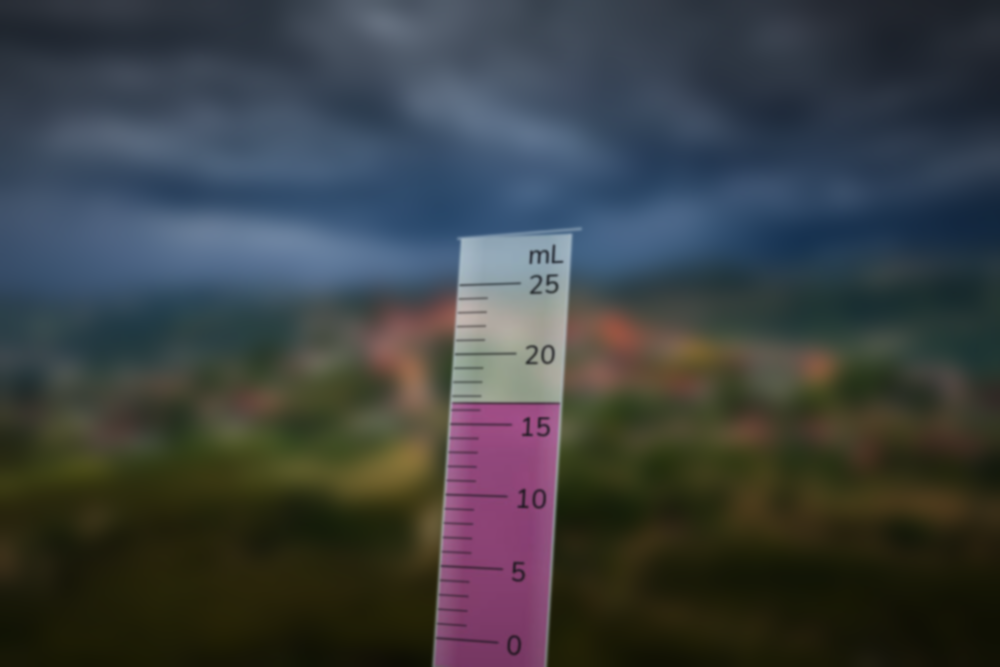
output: 16.5 (mL)
